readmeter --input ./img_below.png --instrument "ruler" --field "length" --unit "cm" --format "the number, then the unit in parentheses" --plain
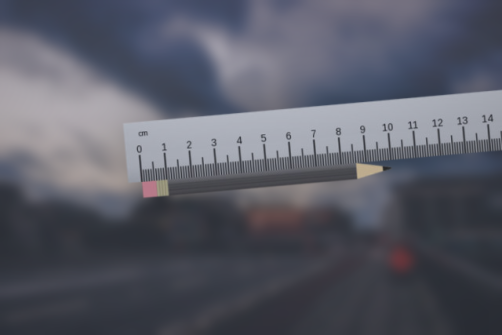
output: 10 (cm)
